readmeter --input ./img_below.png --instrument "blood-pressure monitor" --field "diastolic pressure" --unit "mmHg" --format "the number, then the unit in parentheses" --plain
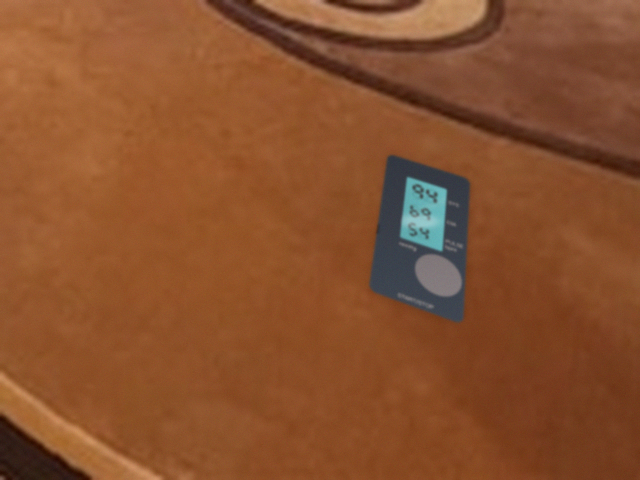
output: 69 (mmHg)
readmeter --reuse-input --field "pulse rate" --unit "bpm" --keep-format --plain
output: 54 (bpm)
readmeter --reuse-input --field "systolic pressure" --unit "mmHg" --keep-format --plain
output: 94 (mmHg)
